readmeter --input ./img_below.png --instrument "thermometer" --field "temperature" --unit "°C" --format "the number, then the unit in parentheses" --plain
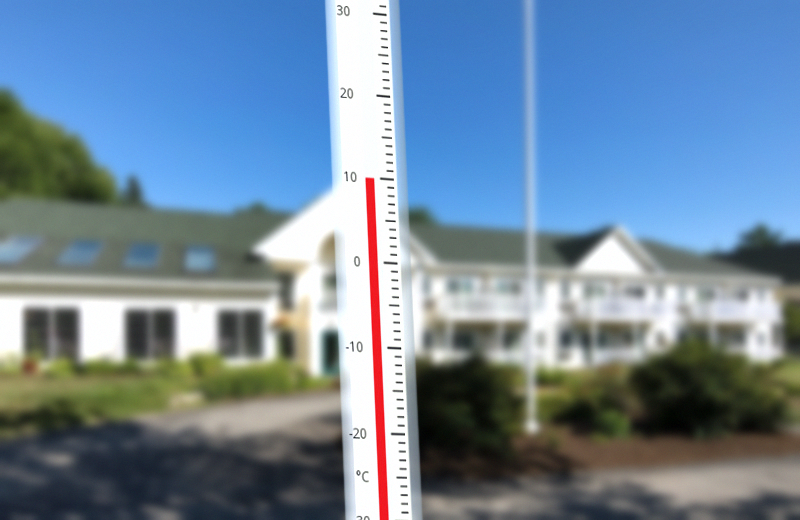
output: 10 (°C)
